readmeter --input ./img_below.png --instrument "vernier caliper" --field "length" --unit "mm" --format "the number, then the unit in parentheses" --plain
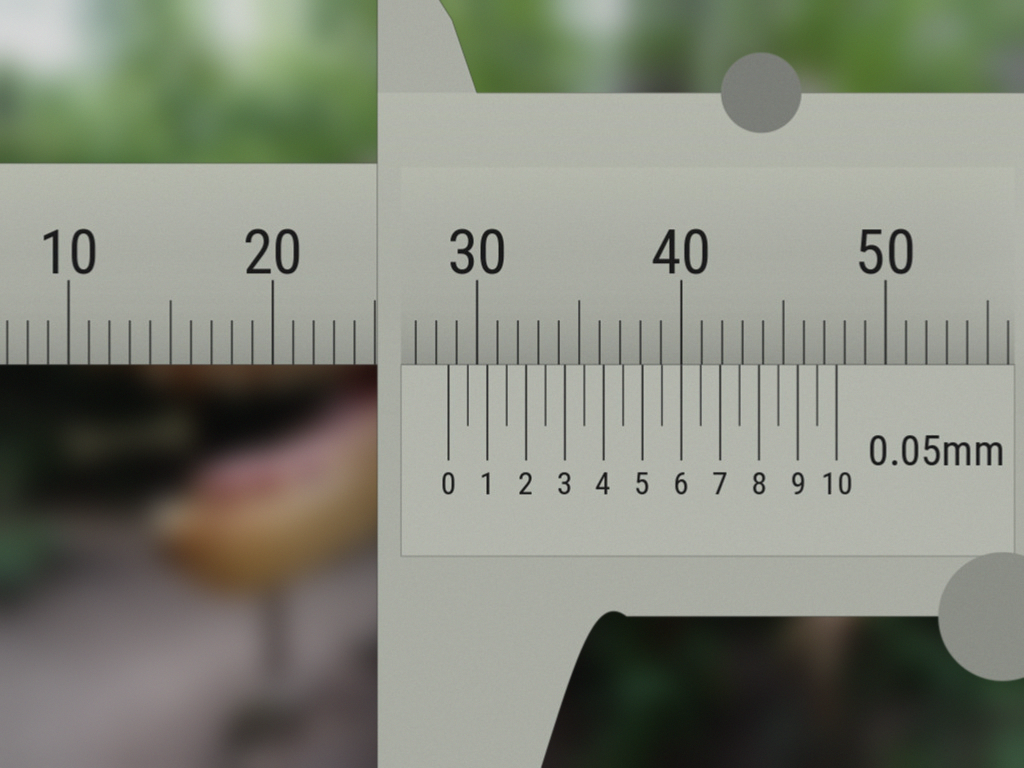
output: 28.6 (mm)
